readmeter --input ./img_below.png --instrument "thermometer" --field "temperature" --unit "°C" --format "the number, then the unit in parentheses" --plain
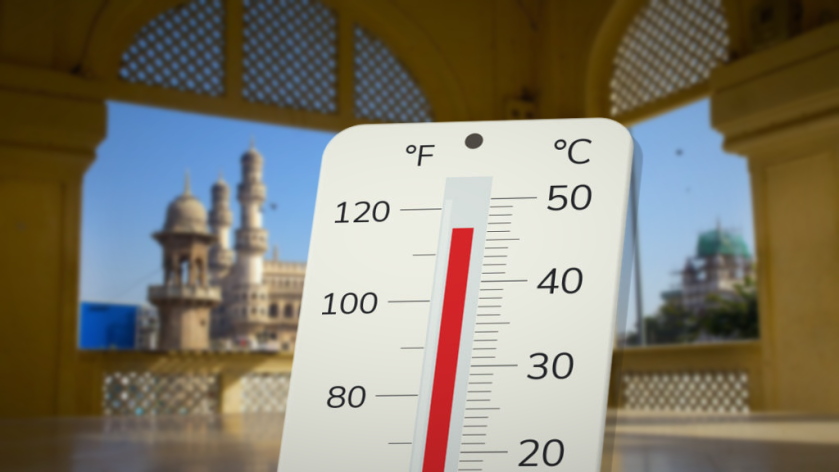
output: 46.5 (°C)
